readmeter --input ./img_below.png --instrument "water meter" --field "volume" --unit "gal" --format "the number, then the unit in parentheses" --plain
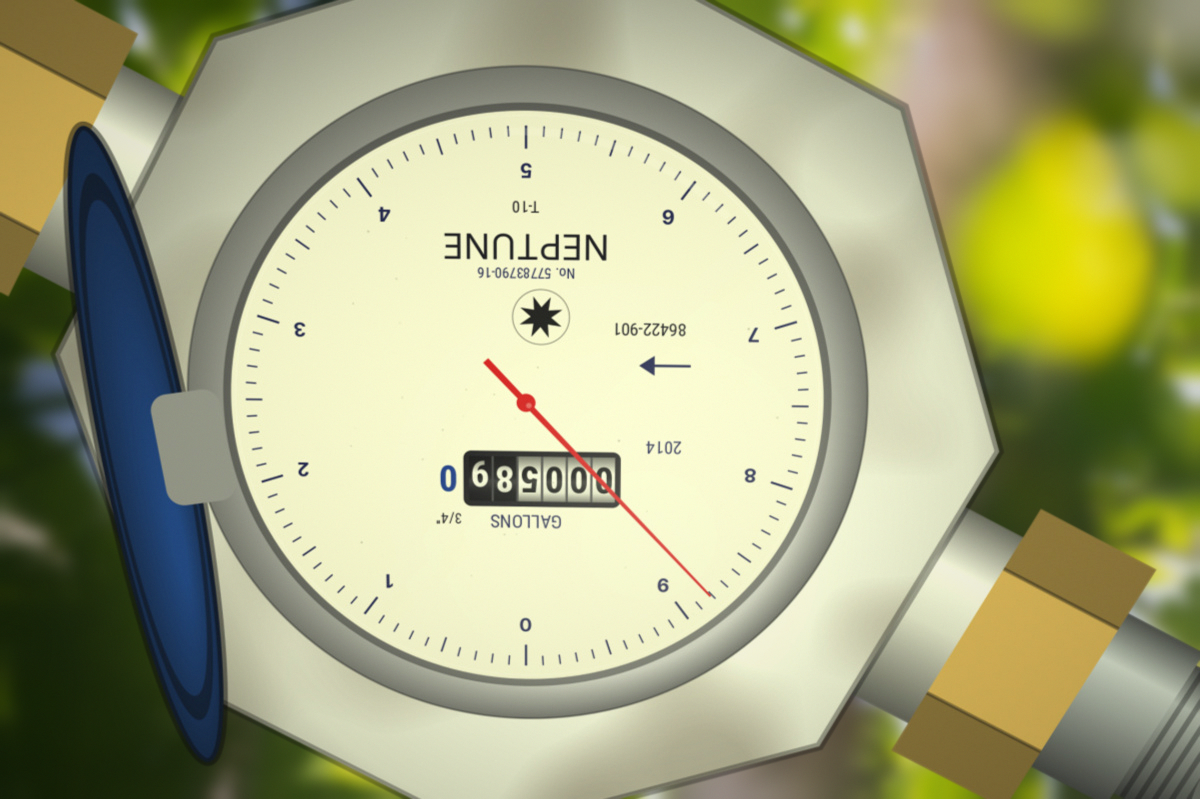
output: 5888.8 (gal)
